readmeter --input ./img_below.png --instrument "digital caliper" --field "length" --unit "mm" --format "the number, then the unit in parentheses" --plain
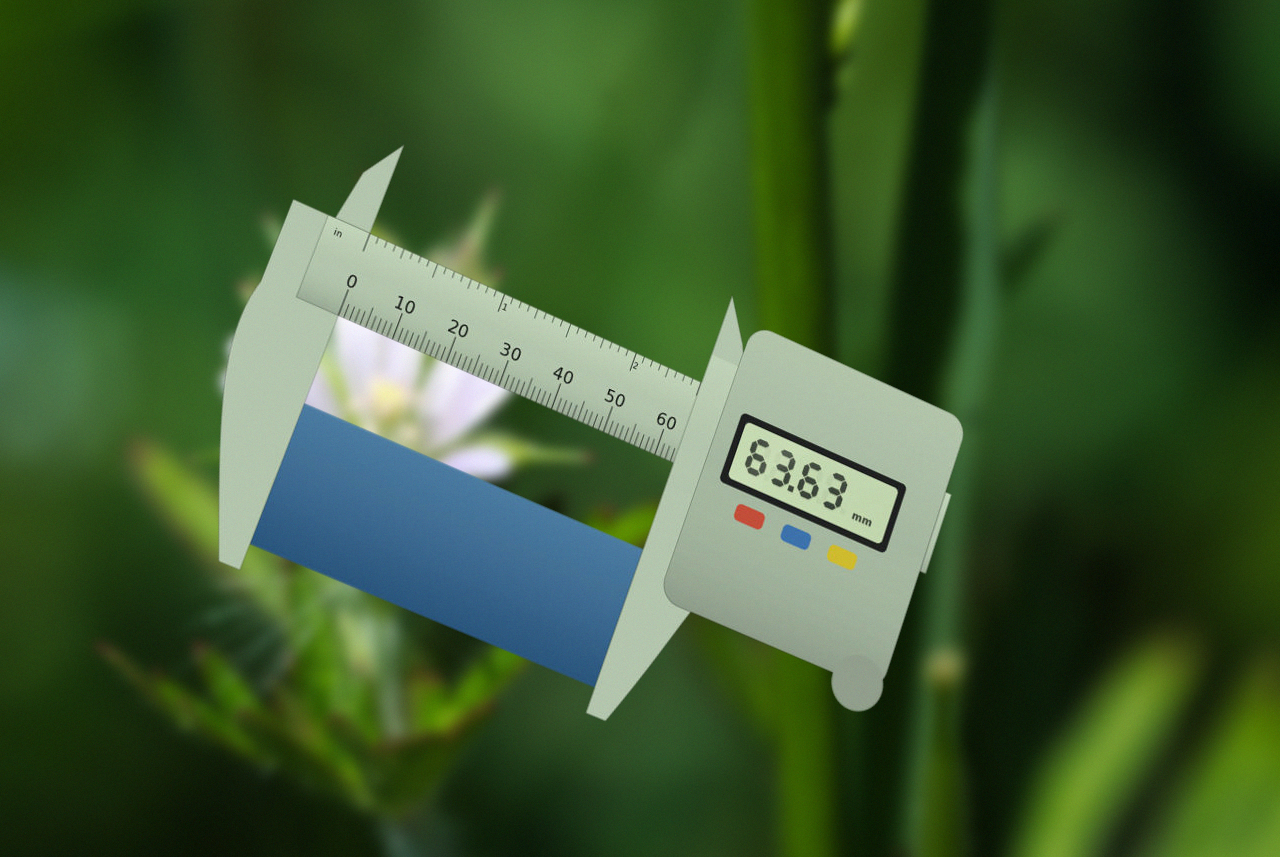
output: 63.63 (mm)
